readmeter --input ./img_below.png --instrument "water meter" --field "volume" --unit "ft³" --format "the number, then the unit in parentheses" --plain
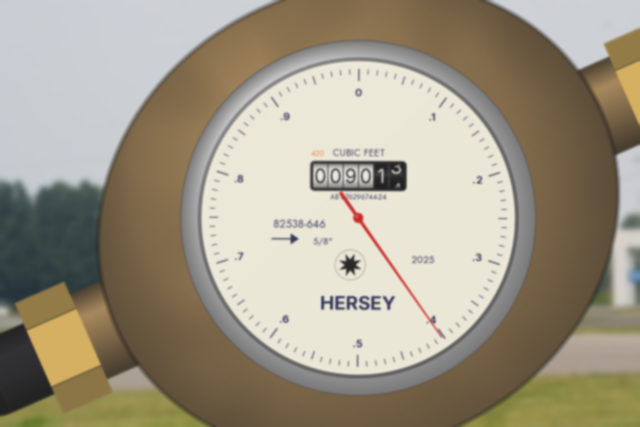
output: 9013.40 (ft³)
